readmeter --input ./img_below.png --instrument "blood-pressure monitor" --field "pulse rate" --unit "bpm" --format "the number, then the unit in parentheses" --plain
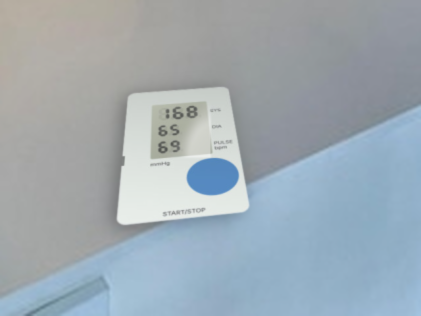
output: 69 (bpm)
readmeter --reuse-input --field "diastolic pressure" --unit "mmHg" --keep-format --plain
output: 65 (mmHg)
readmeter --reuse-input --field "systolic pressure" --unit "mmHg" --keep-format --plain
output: 168 (mmHg)
